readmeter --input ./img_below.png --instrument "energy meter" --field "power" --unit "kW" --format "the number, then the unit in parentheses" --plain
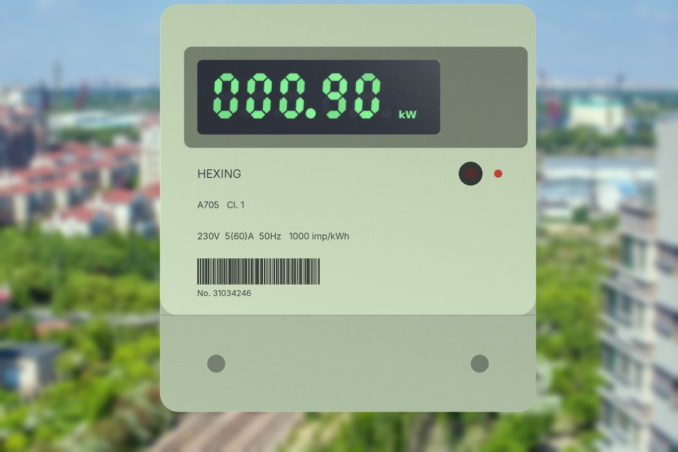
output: 0.90 (kW)
